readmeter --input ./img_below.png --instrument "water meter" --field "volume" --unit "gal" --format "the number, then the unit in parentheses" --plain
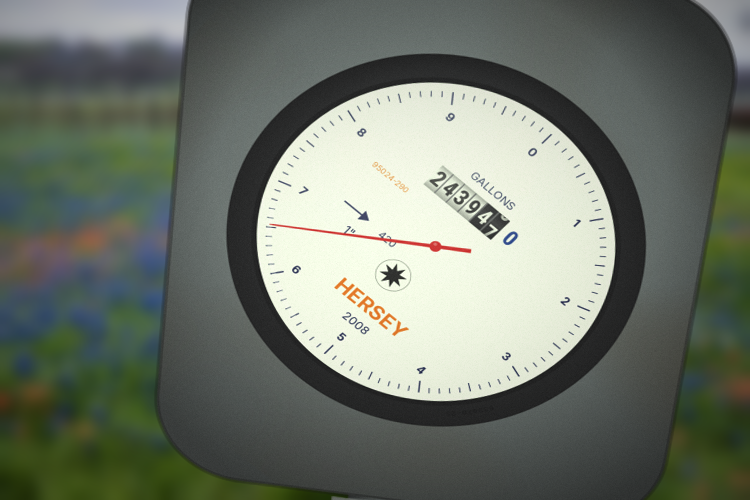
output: 2439466.5 (gal)
